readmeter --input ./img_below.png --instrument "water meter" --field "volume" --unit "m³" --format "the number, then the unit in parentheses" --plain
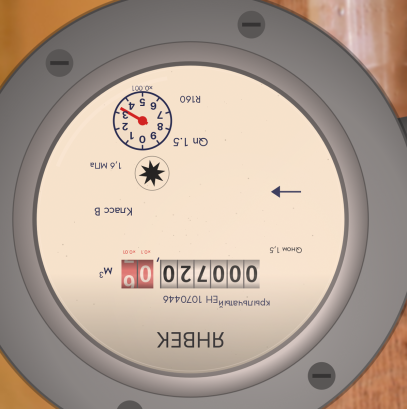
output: 720.063 (m³)
